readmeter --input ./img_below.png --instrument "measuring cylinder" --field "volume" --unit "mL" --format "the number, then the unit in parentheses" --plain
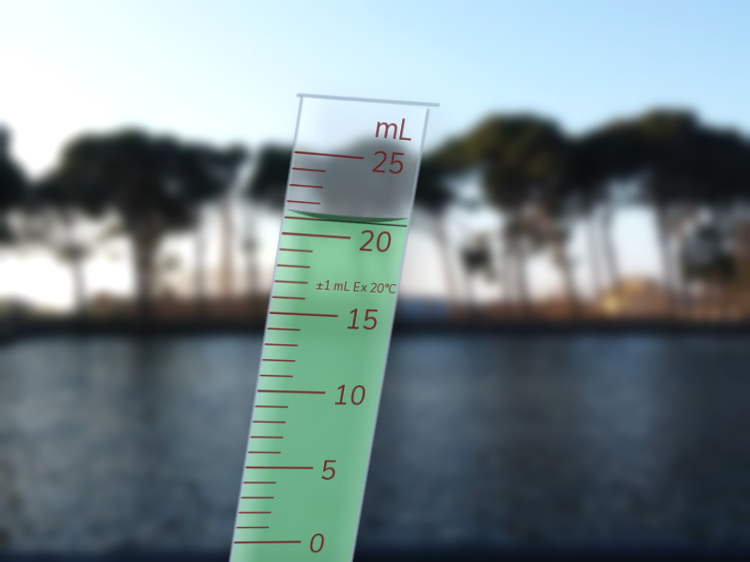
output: 21 (mL)
